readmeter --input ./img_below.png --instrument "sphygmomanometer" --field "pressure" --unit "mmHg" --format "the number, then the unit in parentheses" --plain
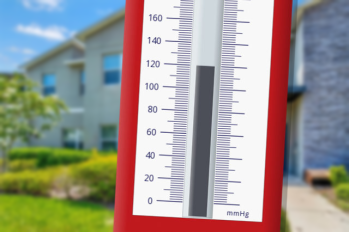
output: 120 (mmHg)
